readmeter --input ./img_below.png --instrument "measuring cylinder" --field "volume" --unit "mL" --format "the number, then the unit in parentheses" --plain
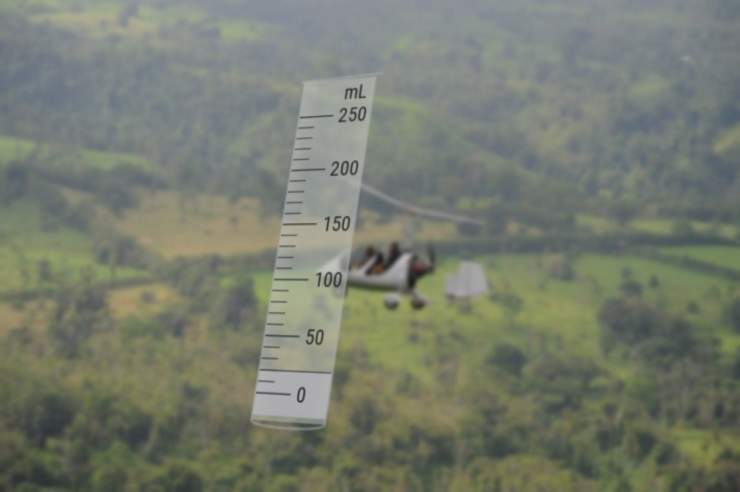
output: 20 (mL)
